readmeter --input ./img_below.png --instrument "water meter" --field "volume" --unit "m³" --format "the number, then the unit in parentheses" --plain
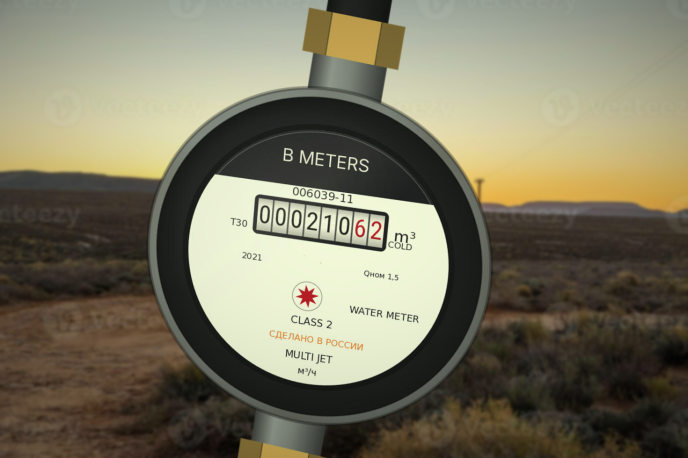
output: 210.62 (m³)
